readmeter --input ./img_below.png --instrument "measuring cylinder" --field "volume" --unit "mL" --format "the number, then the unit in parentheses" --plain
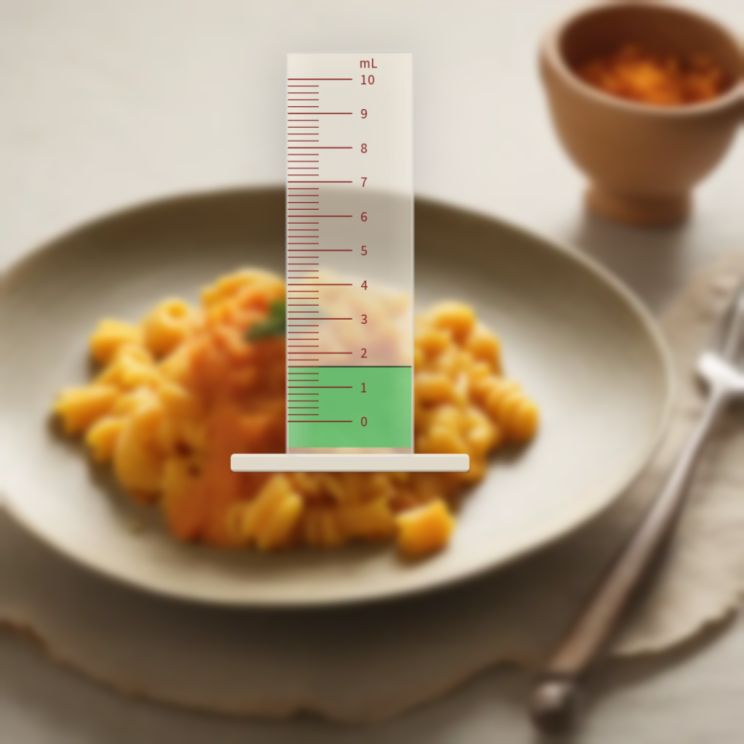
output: 1.6 (mL)
